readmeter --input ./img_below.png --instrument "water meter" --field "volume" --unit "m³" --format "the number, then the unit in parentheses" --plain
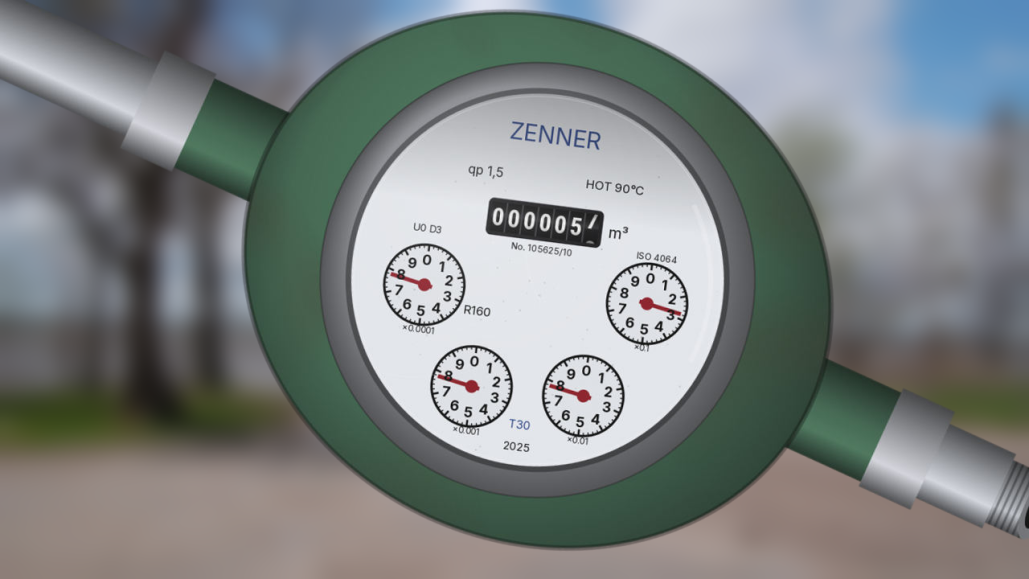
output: 57.2777 (m³)
